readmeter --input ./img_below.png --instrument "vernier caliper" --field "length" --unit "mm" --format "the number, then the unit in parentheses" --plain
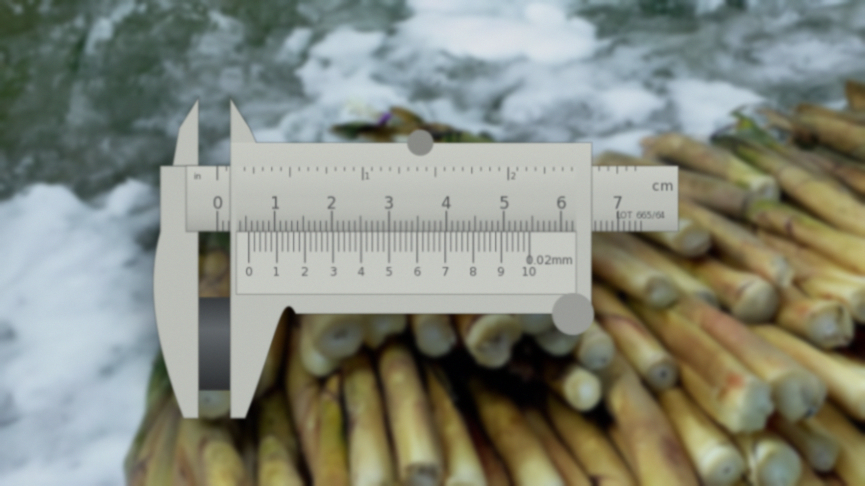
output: 5.5 (mm)
